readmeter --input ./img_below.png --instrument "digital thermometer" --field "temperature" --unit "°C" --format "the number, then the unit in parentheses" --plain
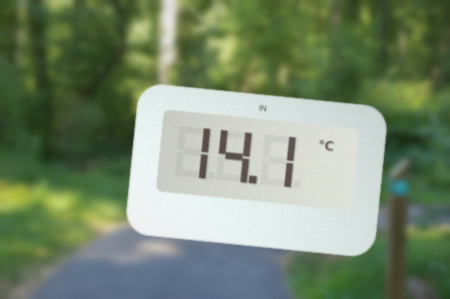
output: 14.1 (°C)
